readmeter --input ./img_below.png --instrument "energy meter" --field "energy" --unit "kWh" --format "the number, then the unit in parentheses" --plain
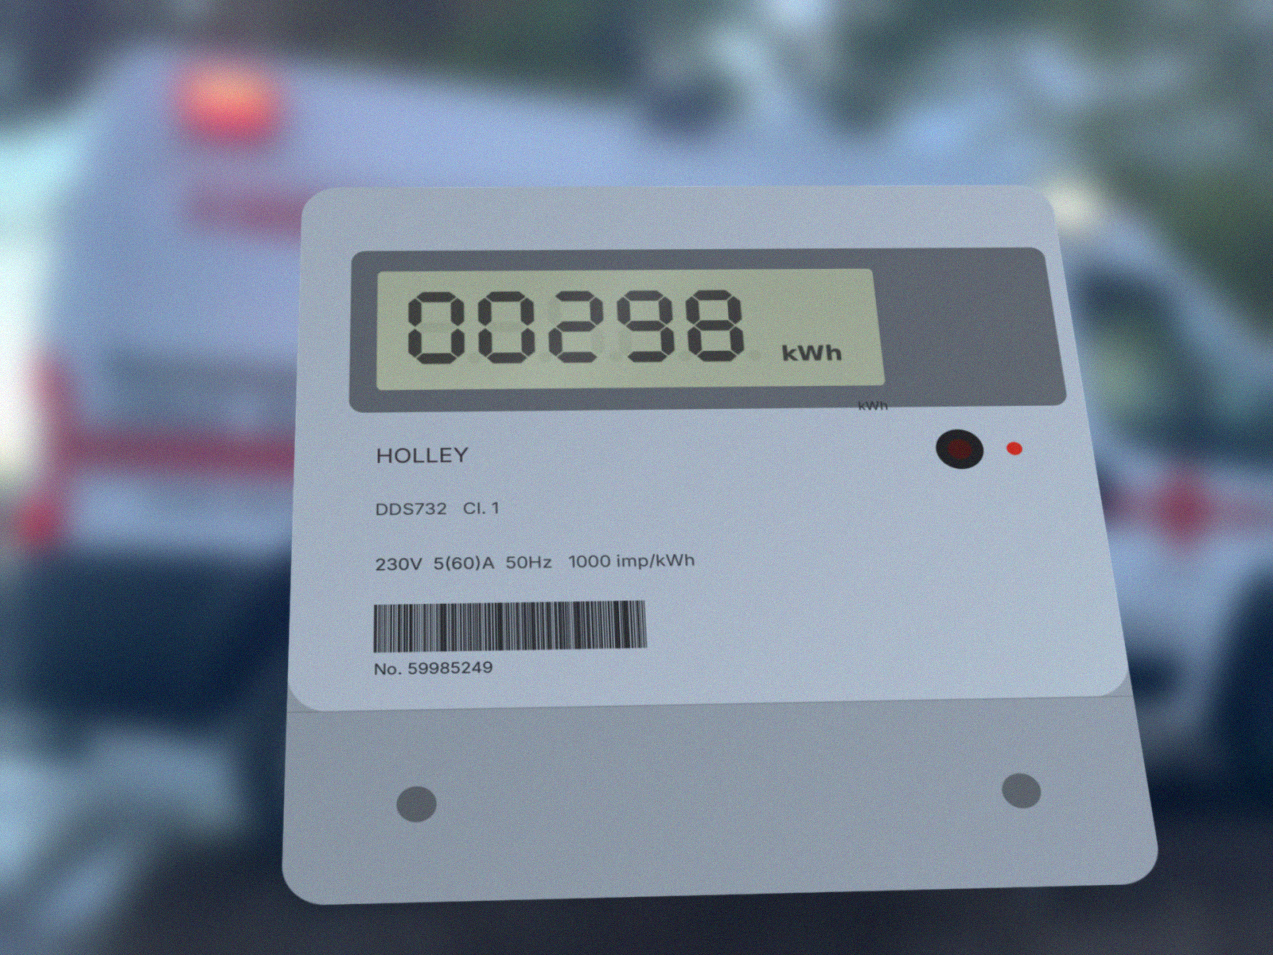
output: 298 (kWh)
